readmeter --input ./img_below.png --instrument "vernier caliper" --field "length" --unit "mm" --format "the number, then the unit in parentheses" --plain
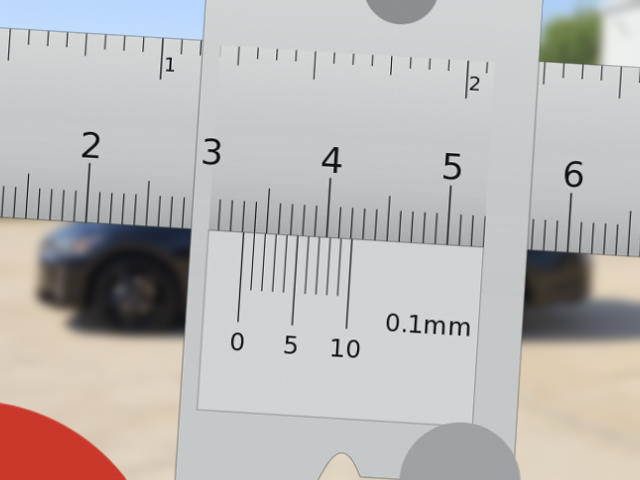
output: 33.1 (mm)
